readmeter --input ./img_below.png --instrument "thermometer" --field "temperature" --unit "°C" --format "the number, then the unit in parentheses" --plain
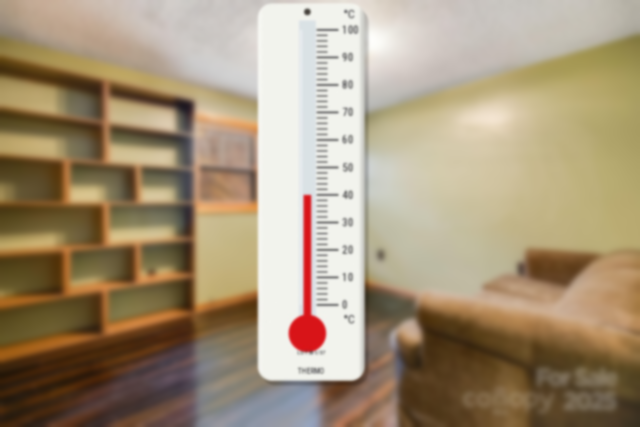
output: 40 (°C)
